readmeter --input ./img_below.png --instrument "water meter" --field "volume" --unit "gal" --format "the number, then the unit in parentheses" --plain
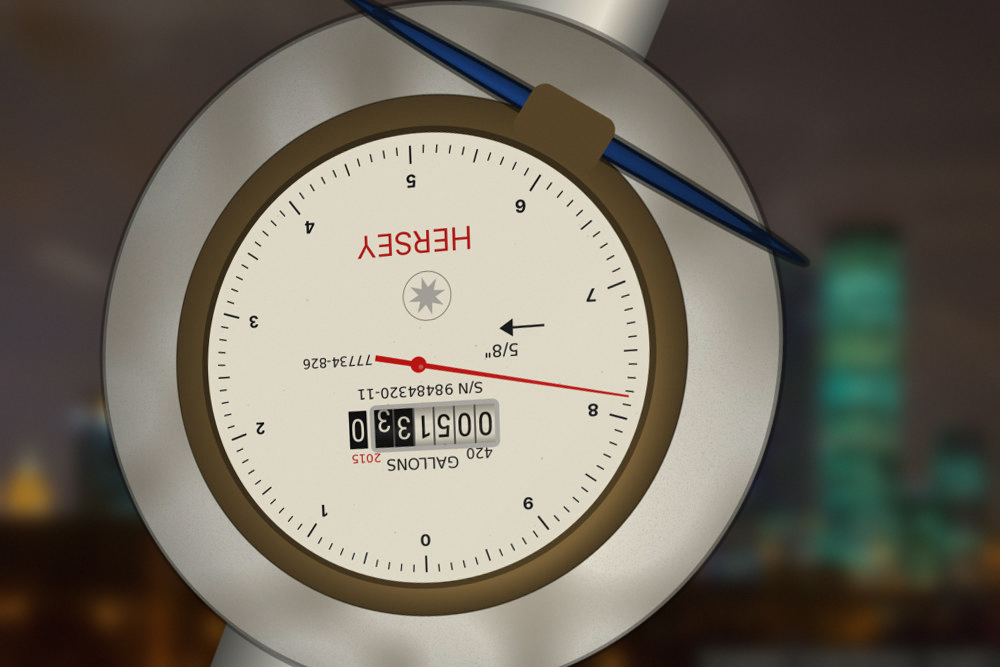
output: 51327.8 (gal)
